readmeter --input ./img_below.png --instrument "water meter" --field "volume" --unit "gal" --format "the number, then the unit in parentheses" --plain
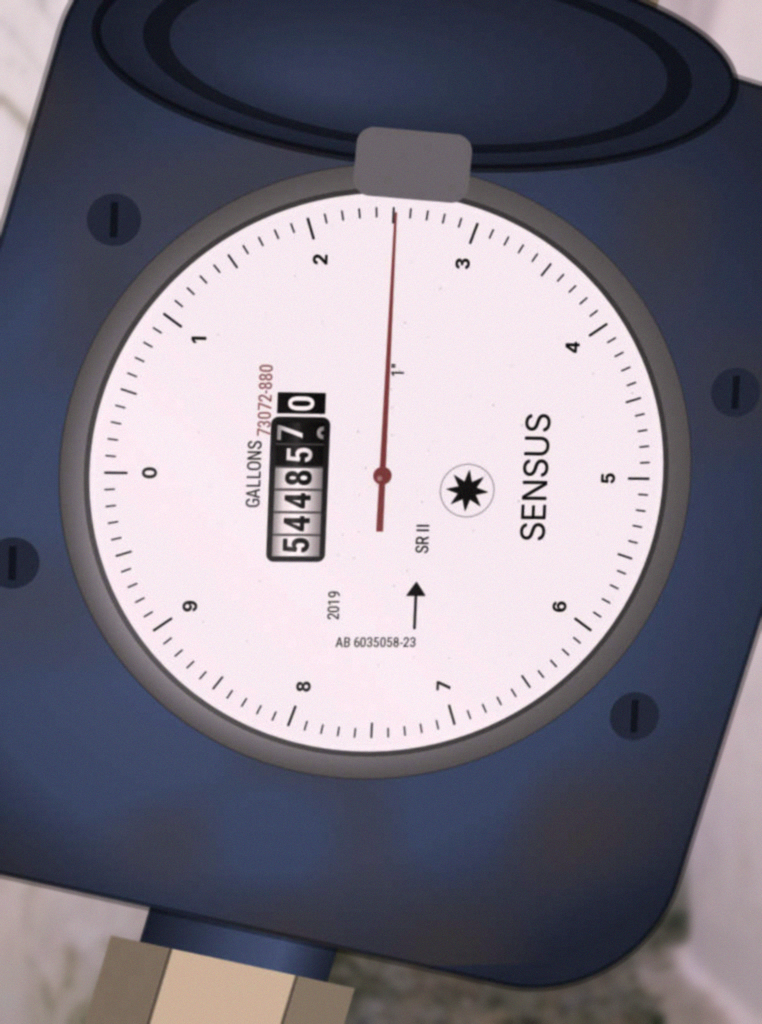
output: 5448572.5 (gal)
